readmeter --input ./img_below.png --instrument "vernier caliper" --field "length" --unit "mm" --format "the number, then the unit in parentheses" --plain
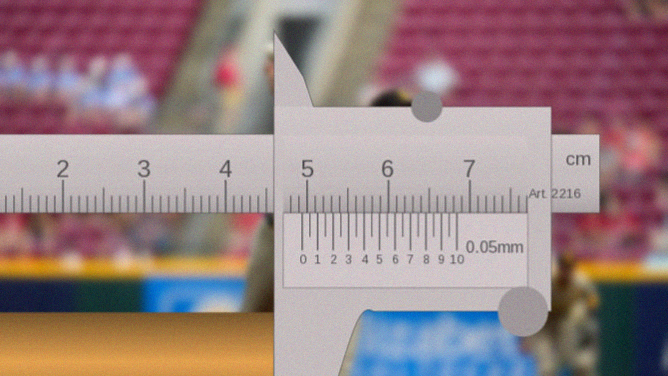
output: 49.4 (mm)
